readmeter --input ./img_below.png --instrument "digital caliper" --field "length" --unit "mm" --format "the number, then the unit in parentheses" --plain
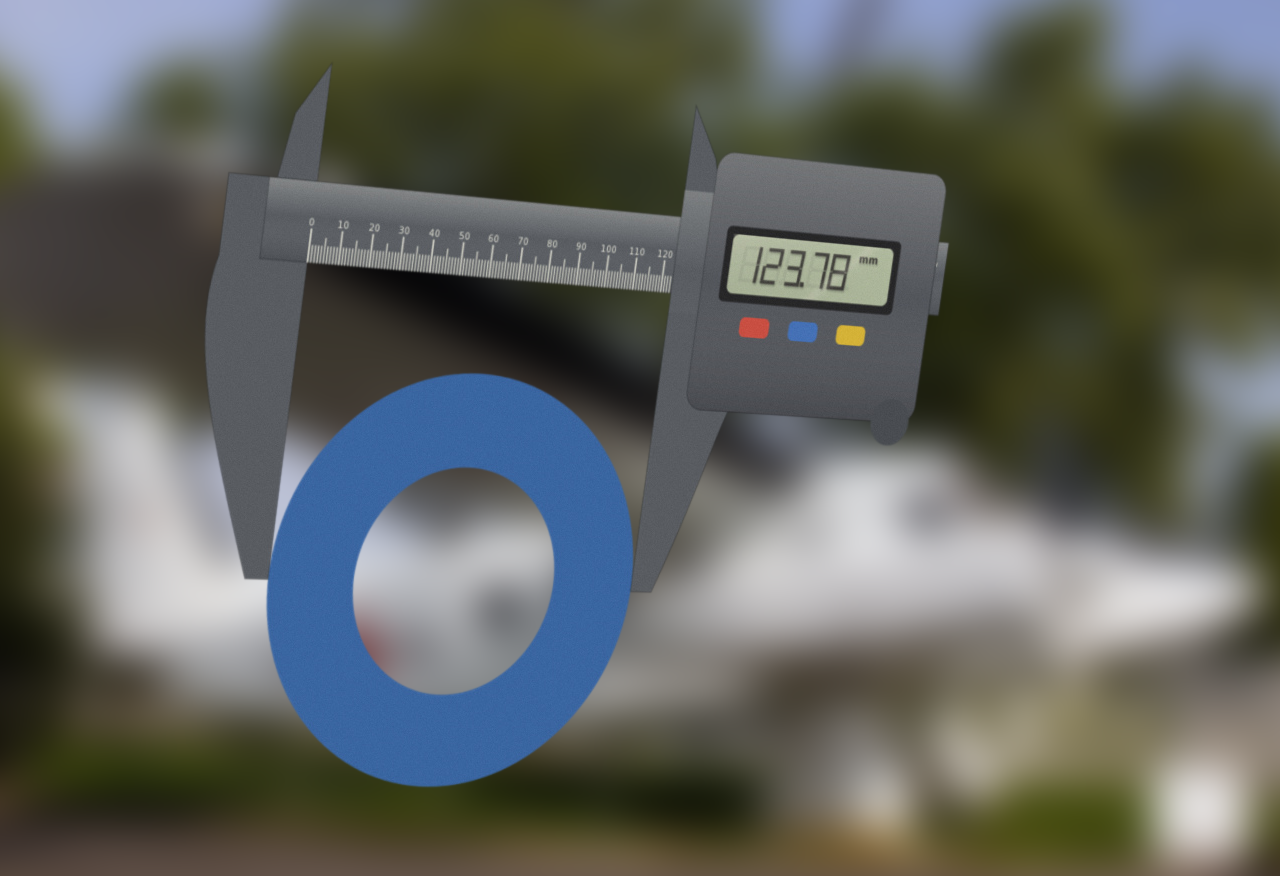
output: 123.78 (mm)
